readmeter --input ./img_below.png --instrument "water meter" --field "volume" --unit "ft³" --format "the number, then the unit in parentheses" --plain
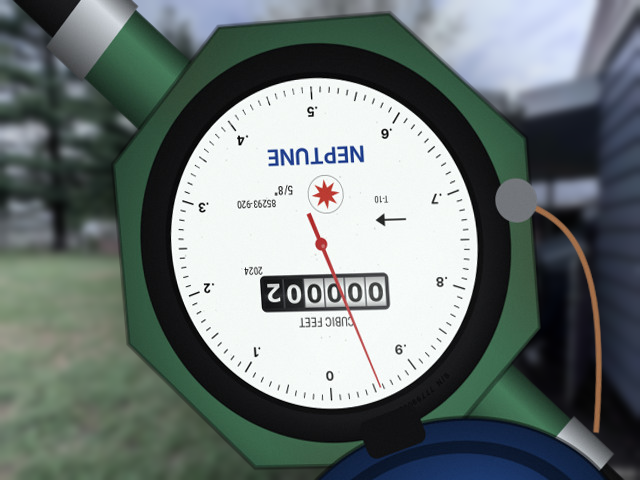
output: 1.94 (ft³)
